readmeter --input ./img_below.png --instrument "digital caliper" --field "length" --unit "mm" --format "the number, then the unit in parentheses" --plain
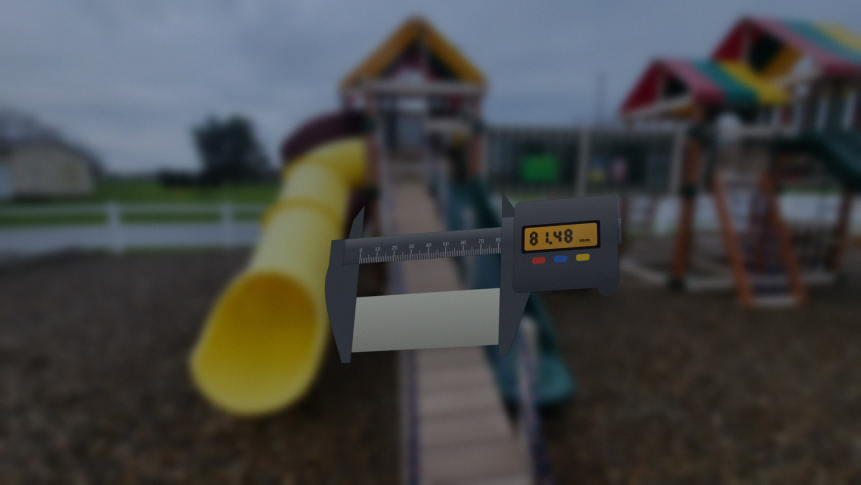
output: 81.48 (mm)
